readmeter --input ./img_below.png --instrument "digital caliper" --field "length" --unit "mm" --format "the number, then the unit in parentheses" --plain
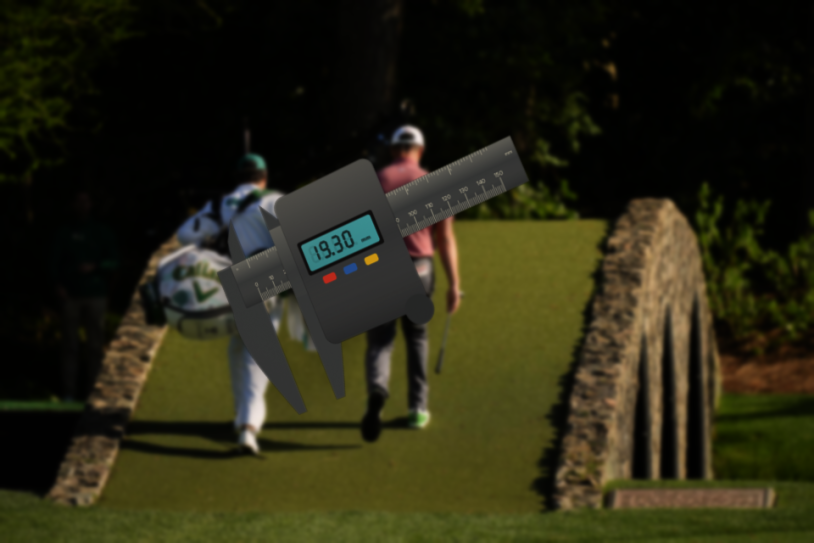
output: 19.30 (mm)
